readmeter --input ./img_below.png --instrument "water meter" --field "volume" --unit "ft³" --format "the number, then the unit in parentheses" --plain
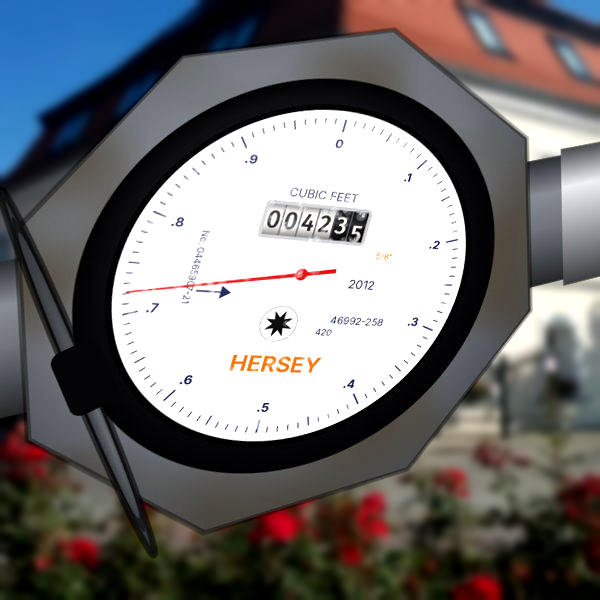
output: 4234.72 (ft³)
